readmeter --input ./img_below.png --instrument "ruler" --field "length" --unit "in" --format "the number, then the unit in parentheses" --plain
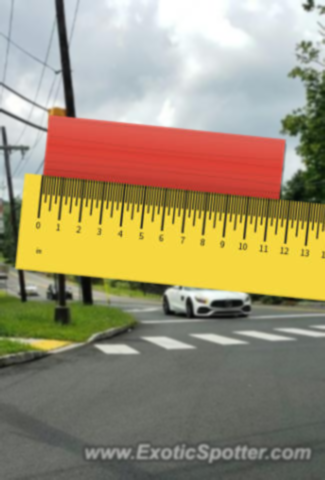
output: 11.5 (in)
